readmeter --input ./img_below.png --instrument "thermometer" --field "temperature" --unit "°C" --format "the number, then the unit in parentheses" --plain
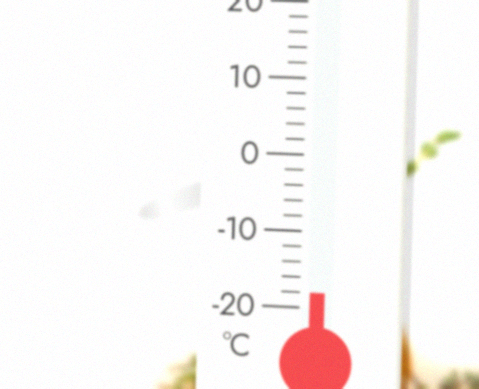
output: -18 (°C)
